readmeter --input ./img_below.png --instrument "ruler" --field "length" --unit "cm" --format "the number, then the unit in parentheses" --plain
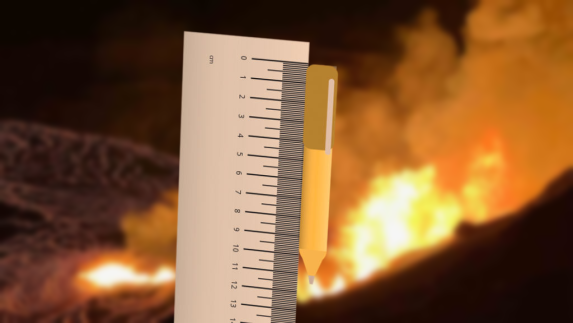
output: 11.5 (cm)
